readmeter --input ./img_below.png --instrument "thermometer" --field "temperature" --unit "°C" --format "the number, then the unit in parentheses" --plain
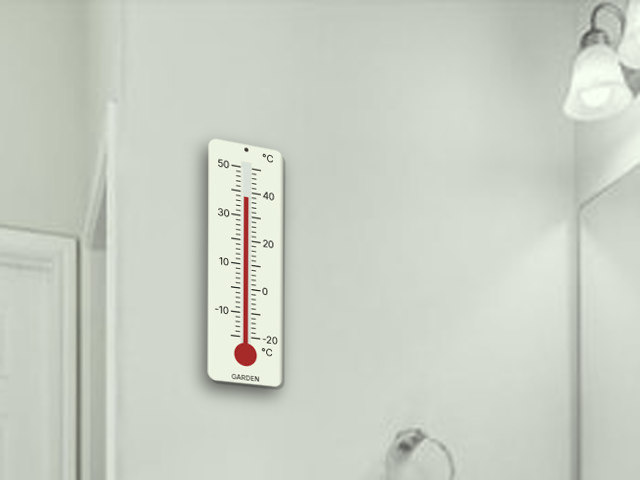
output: 38 (°C)
